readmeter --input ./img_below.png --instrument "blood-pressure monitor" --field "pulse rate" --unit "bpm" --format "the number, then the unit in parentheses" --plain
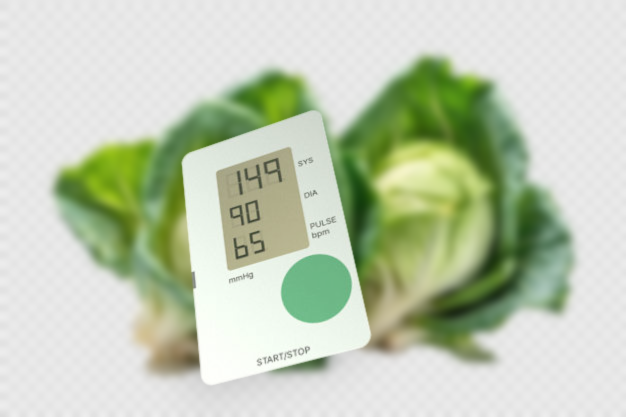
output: 65 (bpm)
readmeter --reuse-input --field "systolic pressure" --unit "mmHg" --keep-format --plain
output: 149 (mmHg)
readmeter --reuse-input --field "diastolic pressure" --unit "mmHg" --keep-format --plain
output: 90 (mmHg)
